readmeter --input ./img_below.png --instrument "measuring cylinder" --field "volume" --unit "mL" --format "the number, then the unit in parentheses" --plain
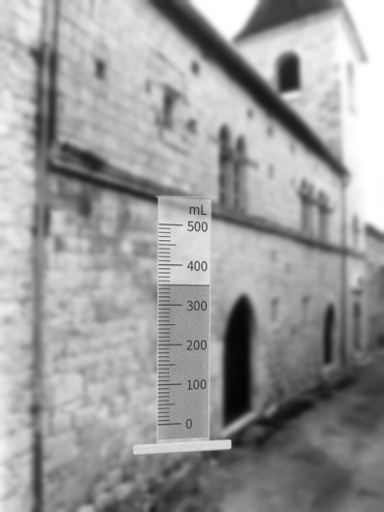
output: 350 (mL)
